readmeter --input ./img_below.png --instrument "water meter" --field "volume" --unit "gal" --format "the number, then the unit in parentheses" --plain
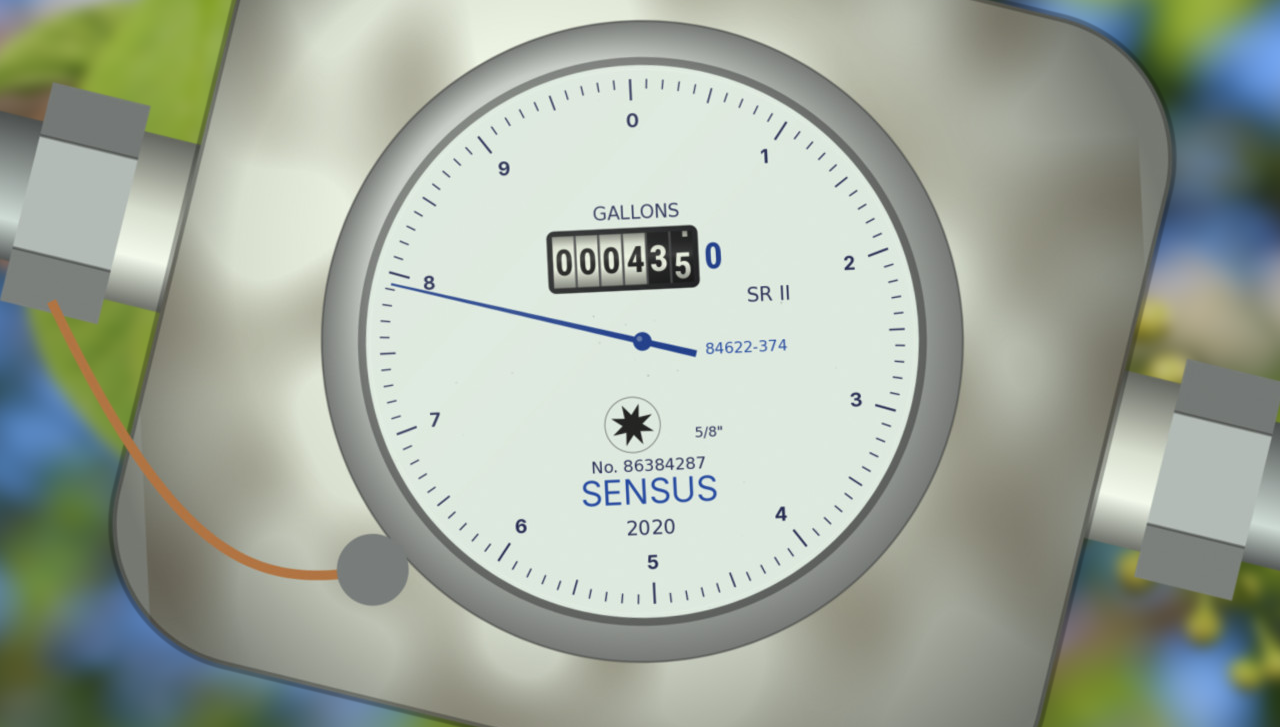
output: 4347.9 (gal)
